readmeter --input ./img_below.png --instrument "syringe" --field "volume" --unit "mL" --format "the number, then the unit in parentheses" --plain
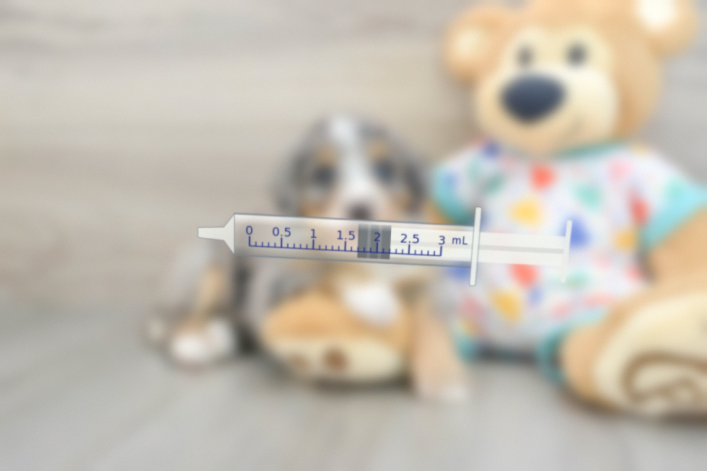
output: 1.7 (mL)
